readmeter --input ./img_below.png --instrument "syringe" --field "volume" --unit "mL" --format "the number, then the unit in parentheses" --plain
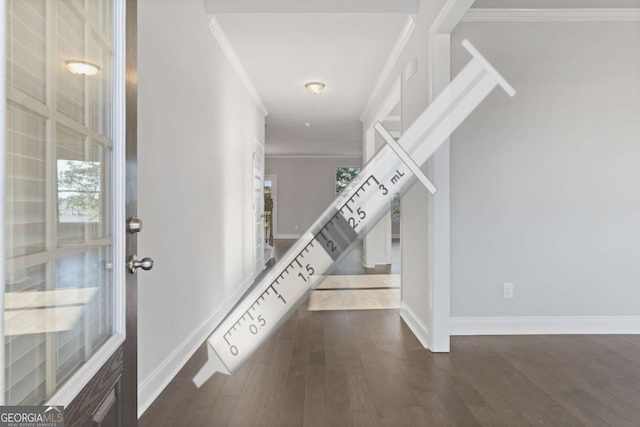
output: 1.9 (mL)
